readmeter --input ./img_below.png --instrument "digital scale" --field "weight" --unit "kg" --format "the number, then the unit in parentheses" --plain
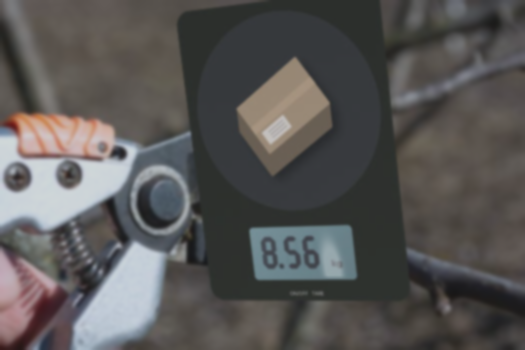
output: 8.56 (kg)
